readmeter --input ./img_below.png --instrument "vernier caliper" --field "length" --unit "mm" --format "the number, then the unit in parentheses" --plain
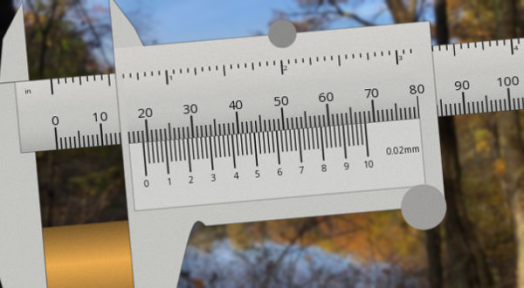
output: 19.0 (mm)
